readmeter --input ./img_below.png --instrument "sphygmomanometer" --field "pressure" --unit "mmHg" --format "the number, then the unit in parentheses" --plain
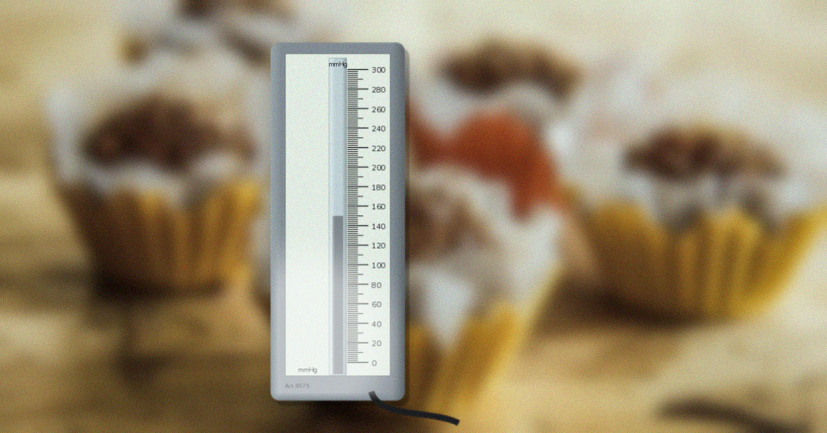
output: 150 (mmHg)
